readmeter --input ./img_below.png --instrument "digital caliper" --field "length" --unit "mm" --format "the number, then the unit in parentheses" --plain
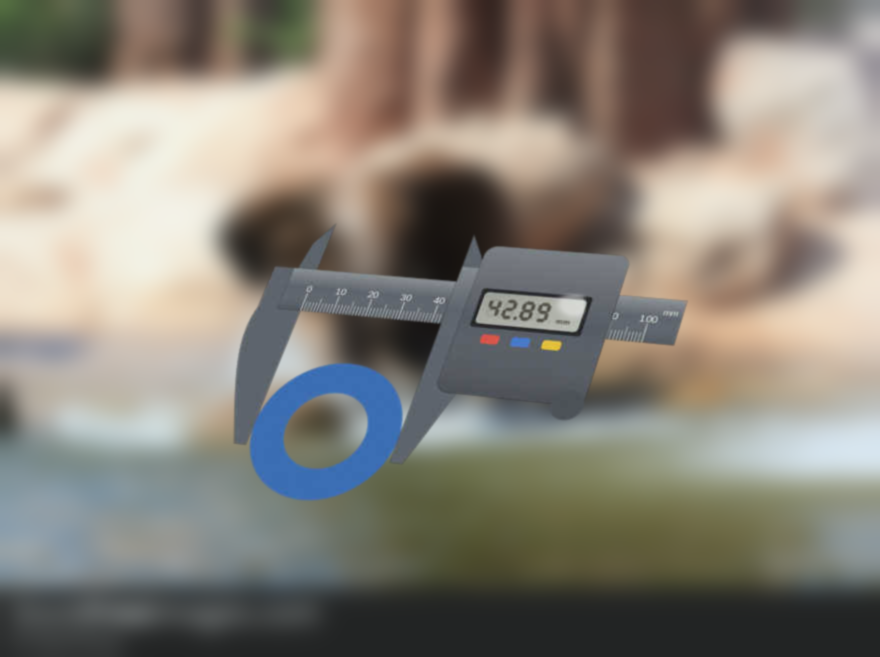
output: 42.89 (mm)
